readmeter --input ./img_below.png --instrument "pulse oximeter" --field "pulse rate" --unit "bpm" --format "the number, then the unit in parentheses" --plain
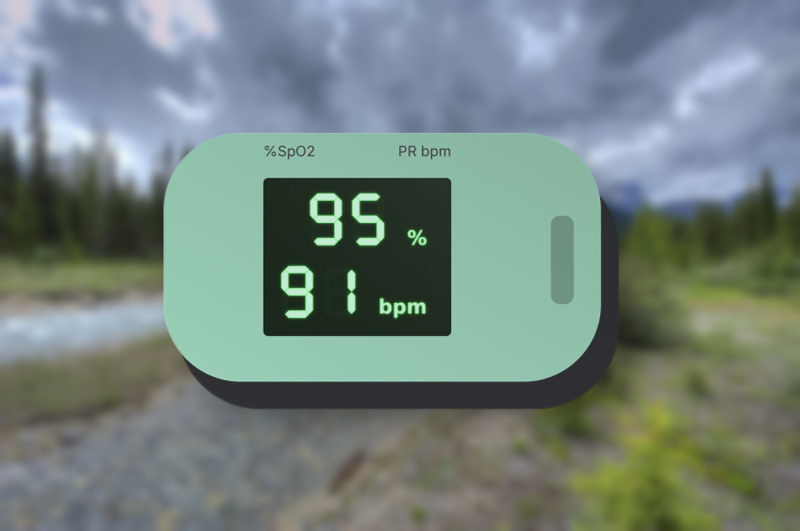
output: 91 (bpm)
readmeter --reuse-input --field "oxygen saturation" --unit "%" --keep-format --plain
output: 95 (%)
